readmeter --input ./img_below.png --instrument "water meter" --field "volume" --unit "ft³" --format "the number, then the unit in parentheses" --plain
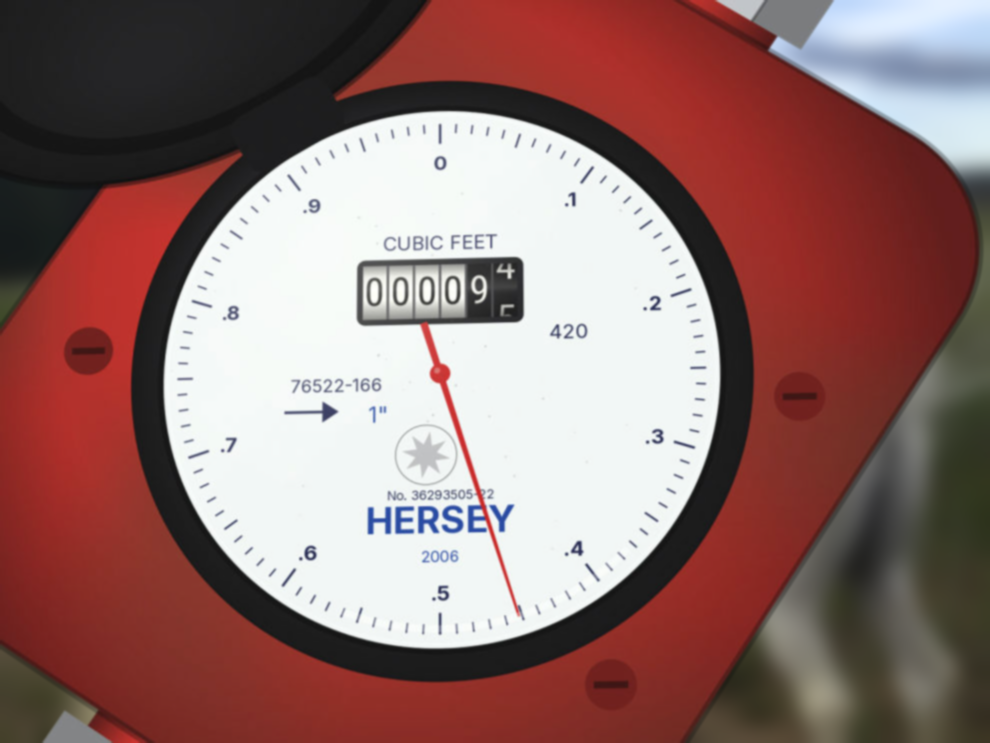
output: 94.45 (ft³)
